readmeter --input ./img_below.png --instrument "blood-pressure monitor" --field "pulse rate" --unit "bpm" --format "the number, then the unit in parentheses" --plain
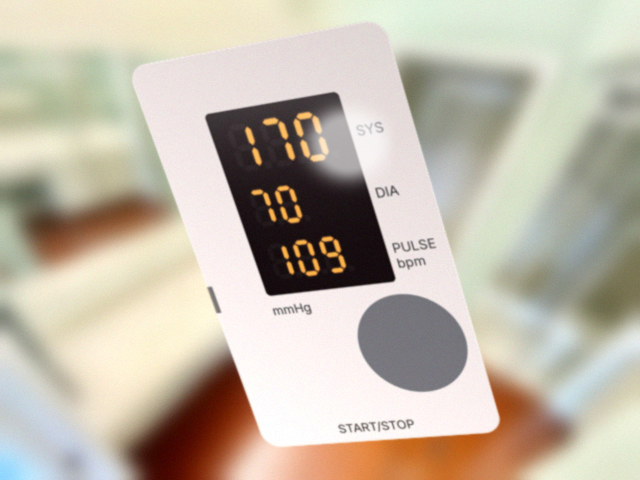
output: 109 (bpm)
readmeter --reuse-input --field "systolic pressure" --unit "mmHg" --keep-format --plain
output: 170 (mmHg)
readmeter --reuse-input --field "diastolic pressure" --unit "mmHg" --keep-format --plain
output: 70 (mmHg)
